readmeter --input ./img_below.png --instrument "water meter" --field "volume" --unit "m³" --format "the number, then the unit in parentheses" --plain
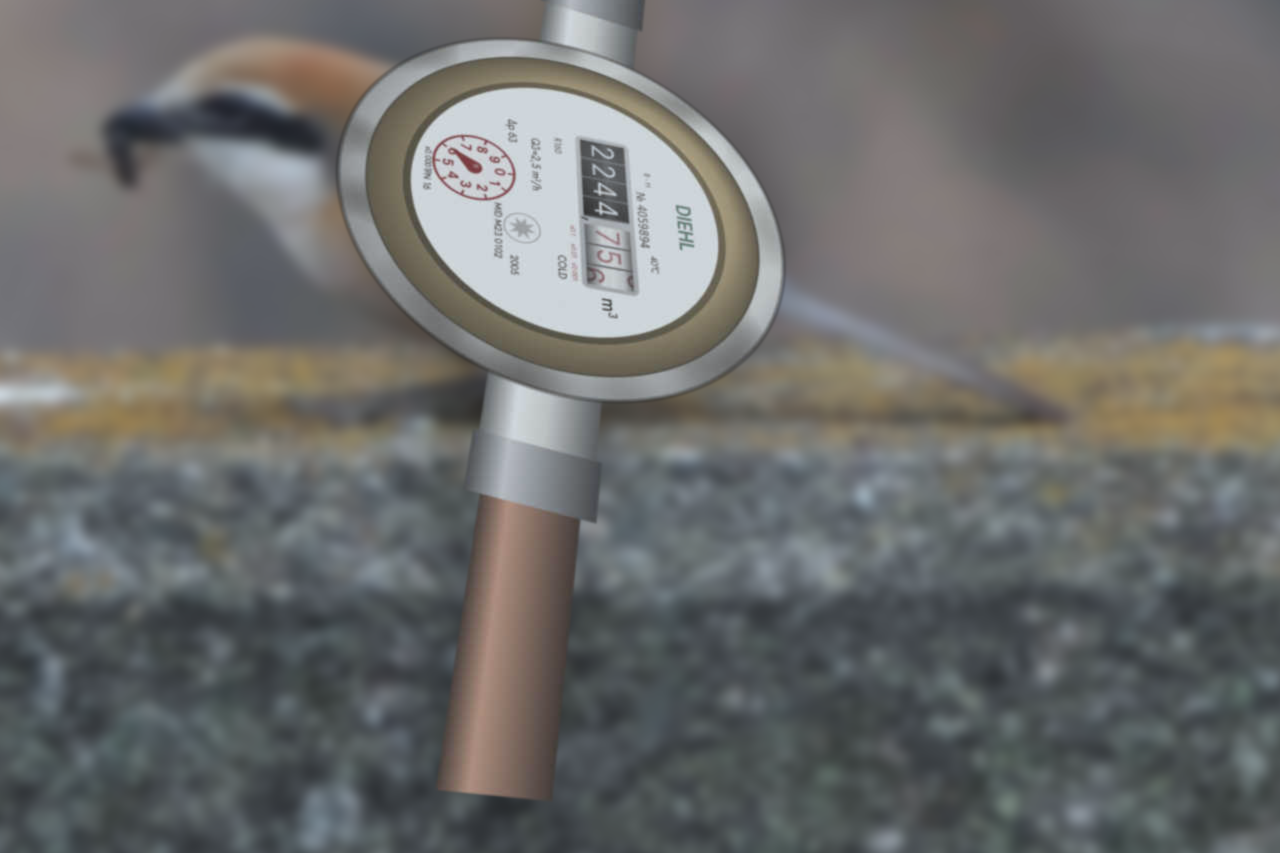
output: 2244.7556 (m³)
